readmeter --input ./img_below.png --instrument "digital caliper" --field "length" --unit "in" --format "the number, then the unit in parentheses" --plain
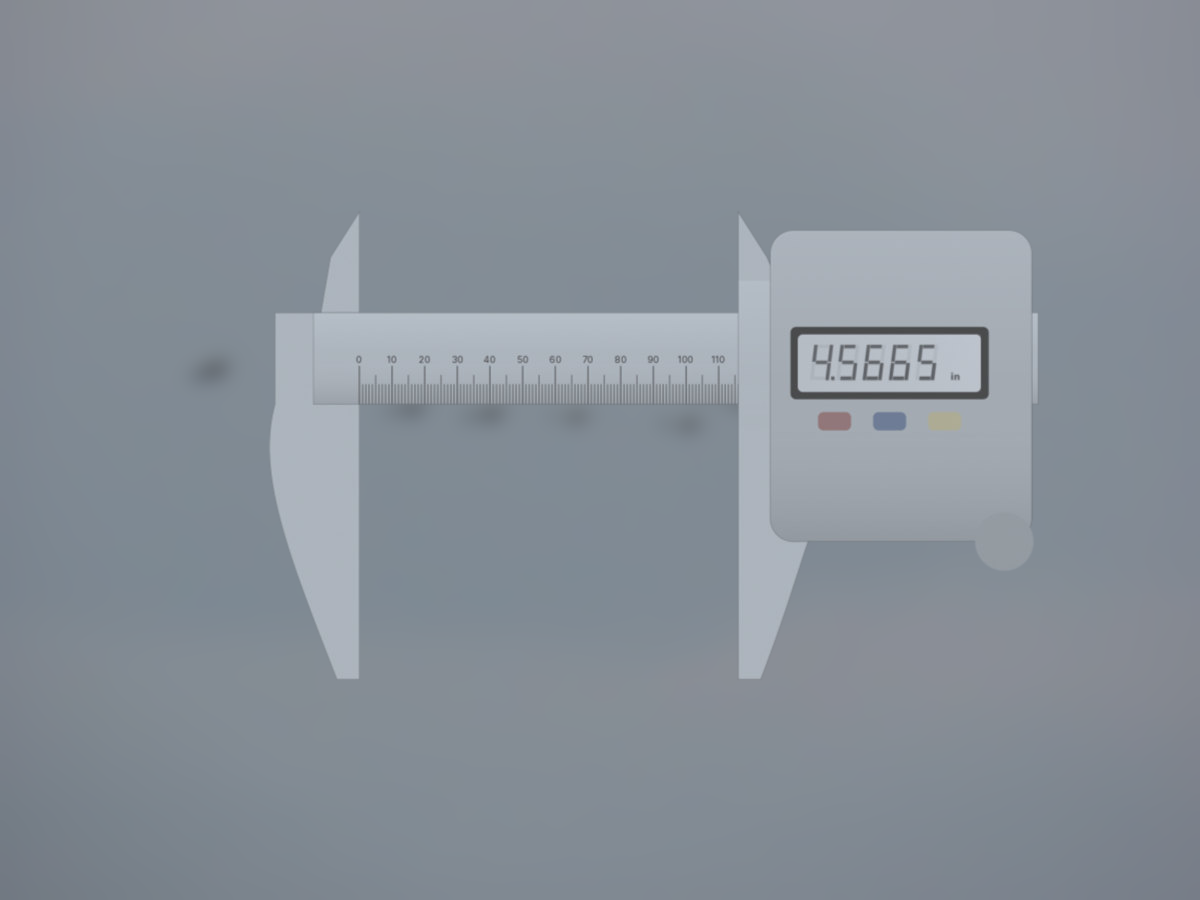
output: 4.5665 (in)
